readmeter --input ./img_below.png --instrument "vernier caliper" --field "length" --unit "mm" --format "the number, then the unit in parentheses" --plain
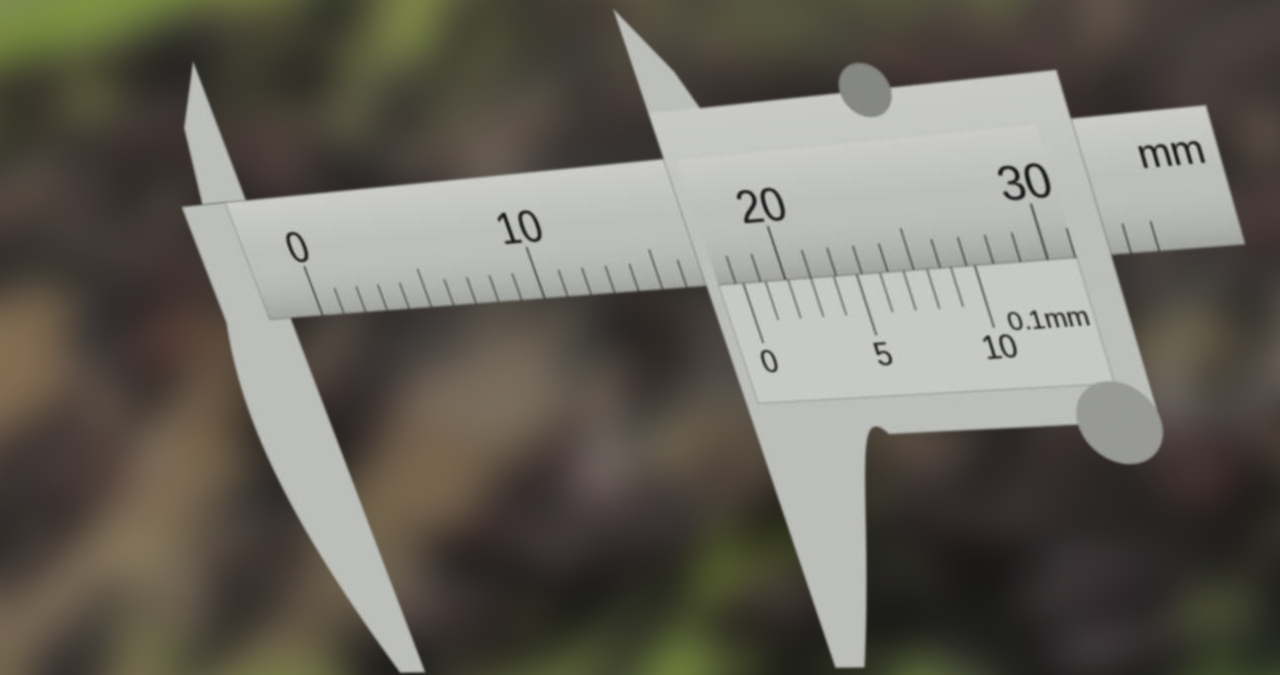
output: 18.3 (mm)
